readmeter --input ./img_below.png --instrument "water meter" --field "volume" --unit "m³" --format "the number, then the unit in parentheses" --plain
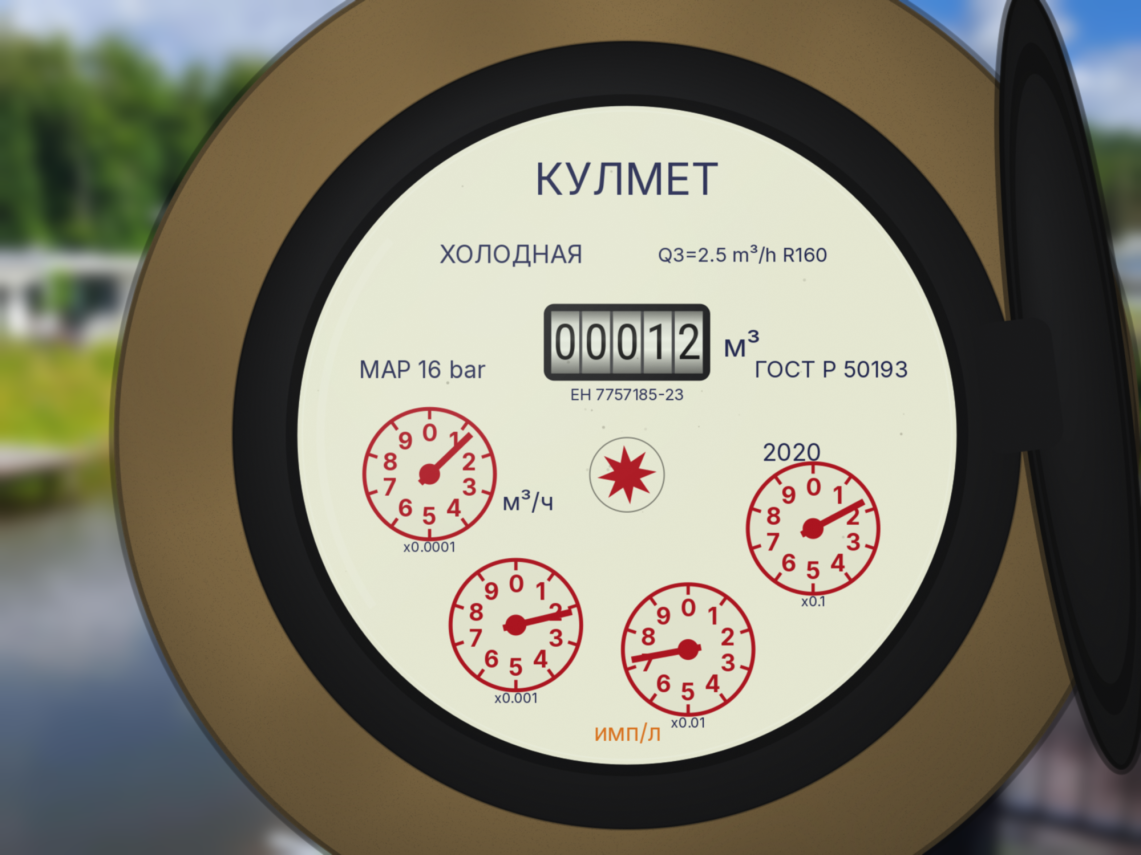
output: 12.1721 (m³)
